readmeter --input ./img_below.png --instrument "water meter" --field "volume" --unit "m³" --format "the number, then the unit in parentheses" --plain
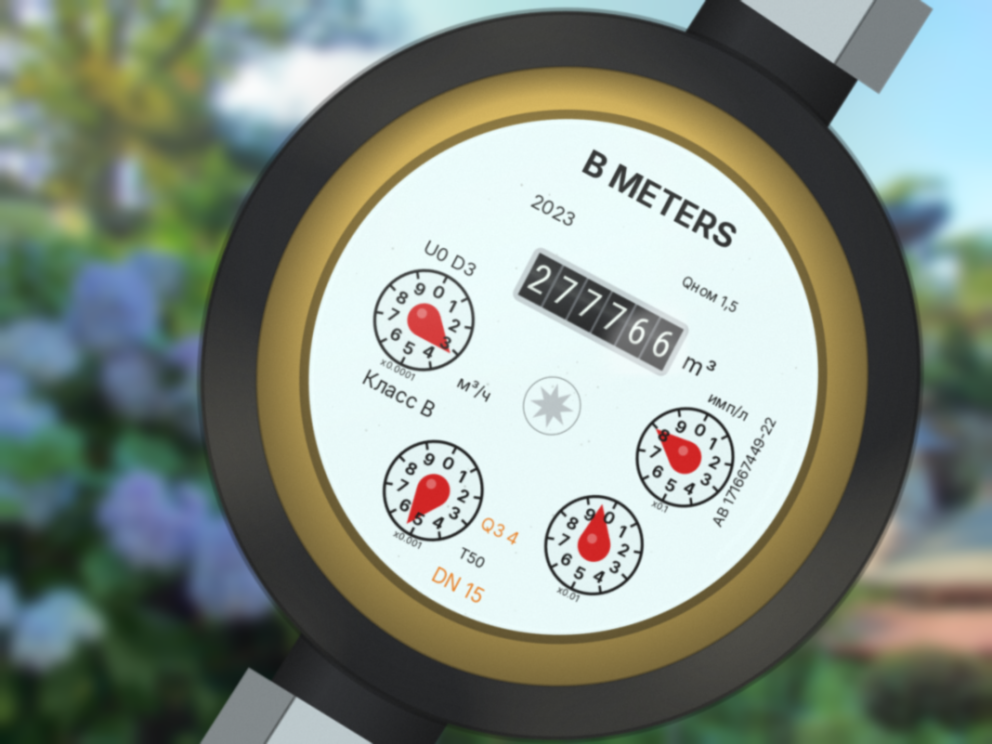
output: 277766.7953 (m³)
